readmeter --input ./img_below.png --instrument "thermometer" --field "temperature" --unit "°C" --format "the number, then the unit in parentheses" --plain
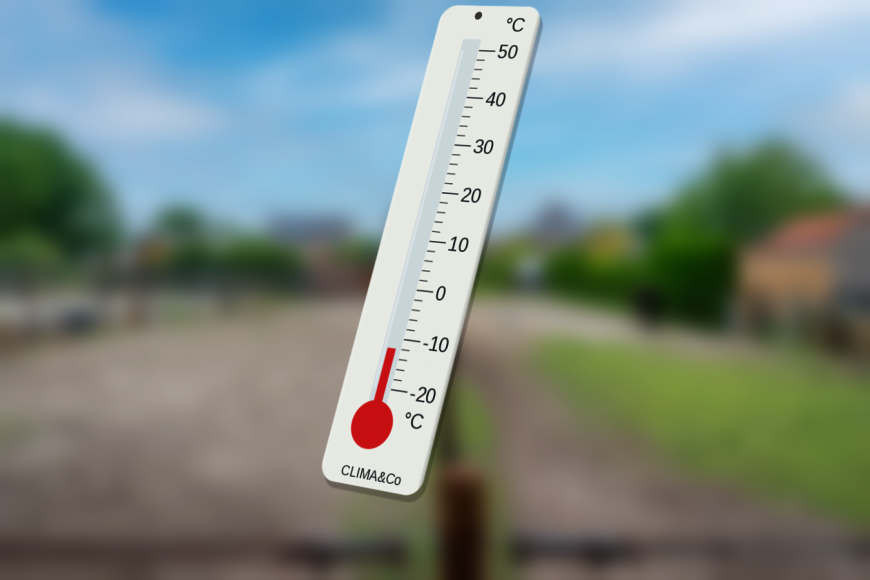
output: -12 (°C)
